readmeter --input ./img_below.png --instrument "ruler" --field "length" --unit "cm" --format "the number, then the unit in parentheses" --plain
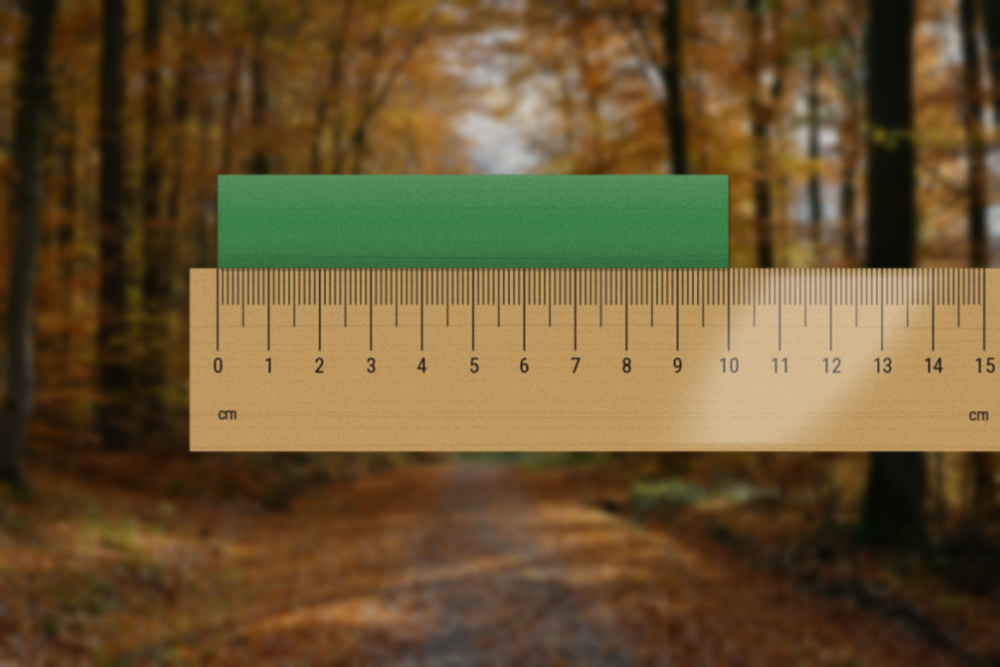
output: 10 (cm)
